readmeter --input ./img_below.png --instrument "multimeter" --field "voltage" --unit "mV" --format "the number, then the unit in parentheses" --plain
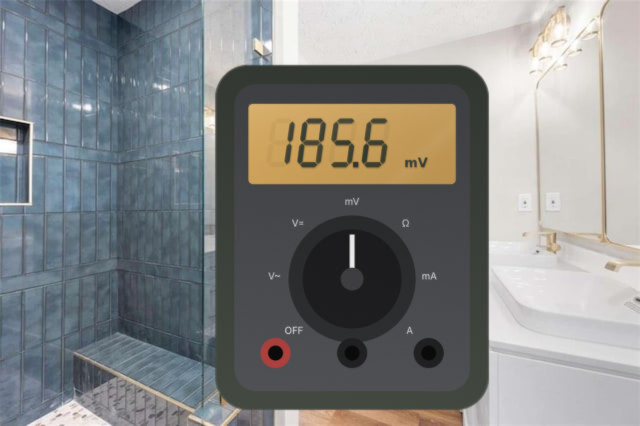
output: 185.6 (mV)
